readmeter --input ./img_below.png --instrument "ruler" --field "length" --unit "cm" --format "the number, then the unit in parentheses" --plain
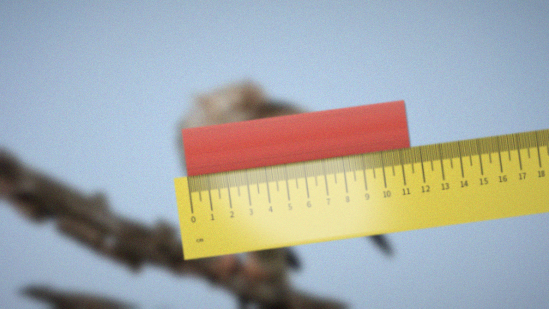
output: 11.5 (cm)
